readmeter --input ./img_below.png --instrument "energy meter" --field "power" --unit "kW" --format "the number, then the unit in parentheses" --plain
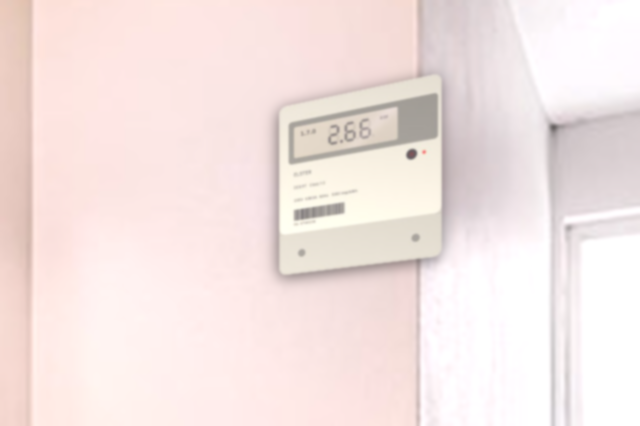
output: 2.66 (kW)
